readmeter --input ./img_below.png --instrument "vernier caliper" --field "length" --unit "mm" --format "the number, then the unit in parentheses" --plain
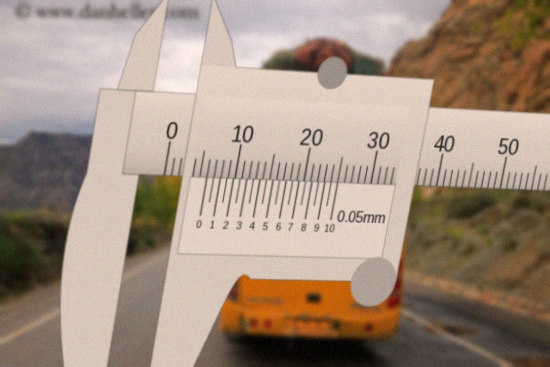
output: 6.0 (mm)
